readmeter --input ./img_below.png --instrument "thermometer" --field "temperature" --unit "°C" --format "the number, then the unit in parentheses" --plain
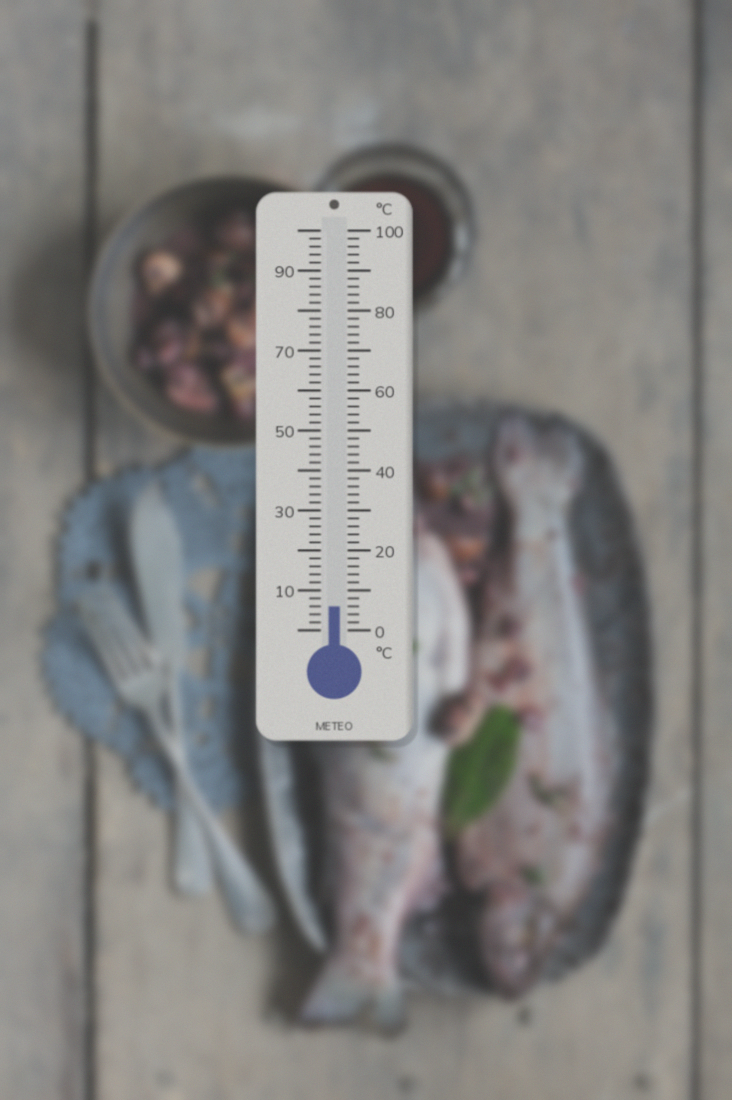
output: 6 (°C)
